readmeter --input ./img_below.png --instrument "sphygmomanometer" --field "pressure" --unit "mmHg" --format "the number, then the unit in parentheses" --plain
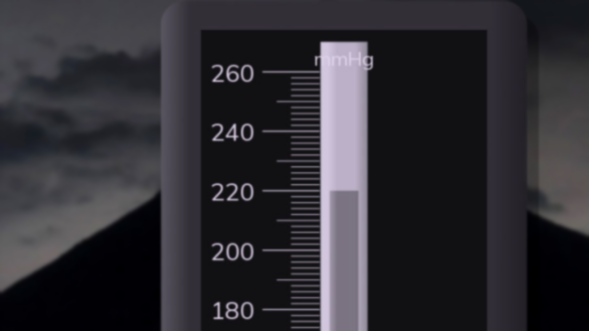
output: 220 (mmHg)
